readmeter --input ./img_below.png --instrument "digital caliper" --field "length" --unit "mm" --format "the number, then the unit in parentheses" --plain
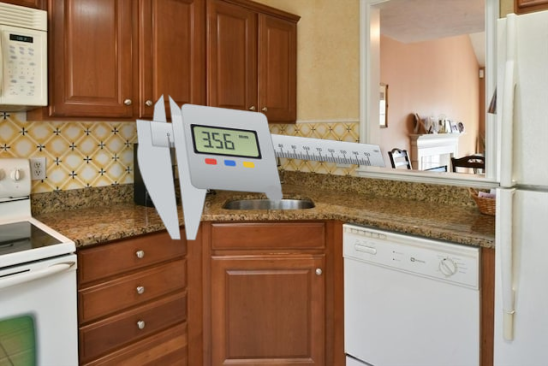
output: 3.56 (mm)
